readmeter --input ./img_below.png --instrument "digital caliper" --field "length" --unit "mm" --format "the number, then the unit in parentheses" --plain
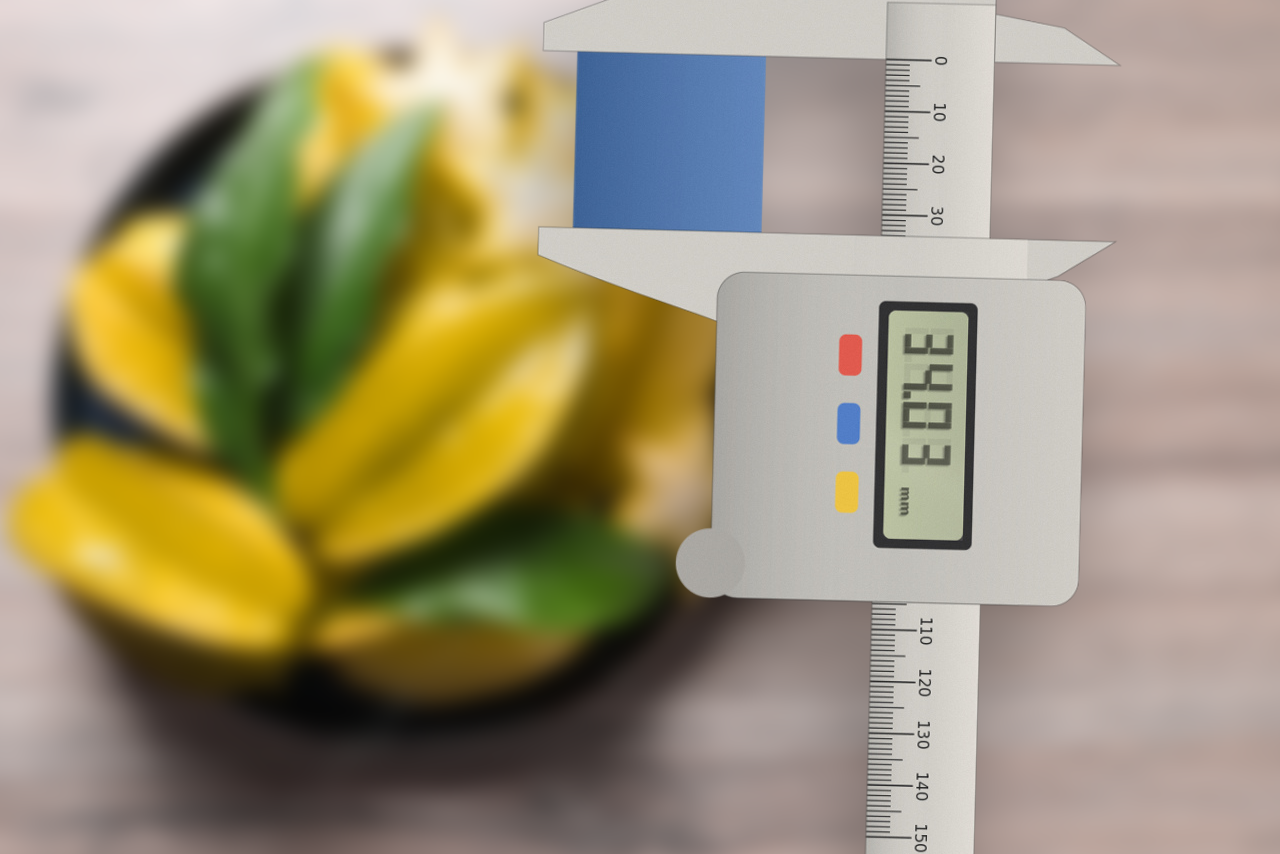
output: 34.03 (mm)
